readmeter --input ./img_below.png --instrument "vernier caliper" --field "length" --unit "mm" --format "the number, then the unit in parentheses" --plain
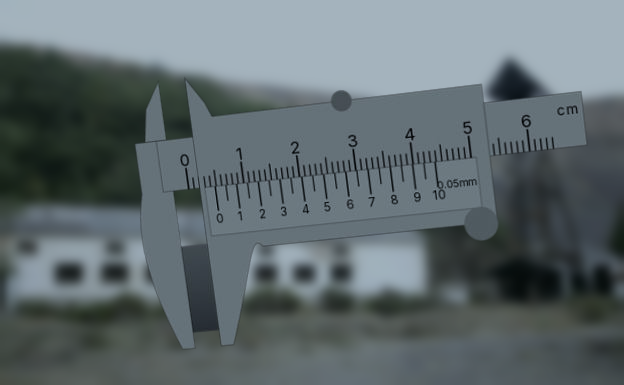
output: 4.8 (mm)
